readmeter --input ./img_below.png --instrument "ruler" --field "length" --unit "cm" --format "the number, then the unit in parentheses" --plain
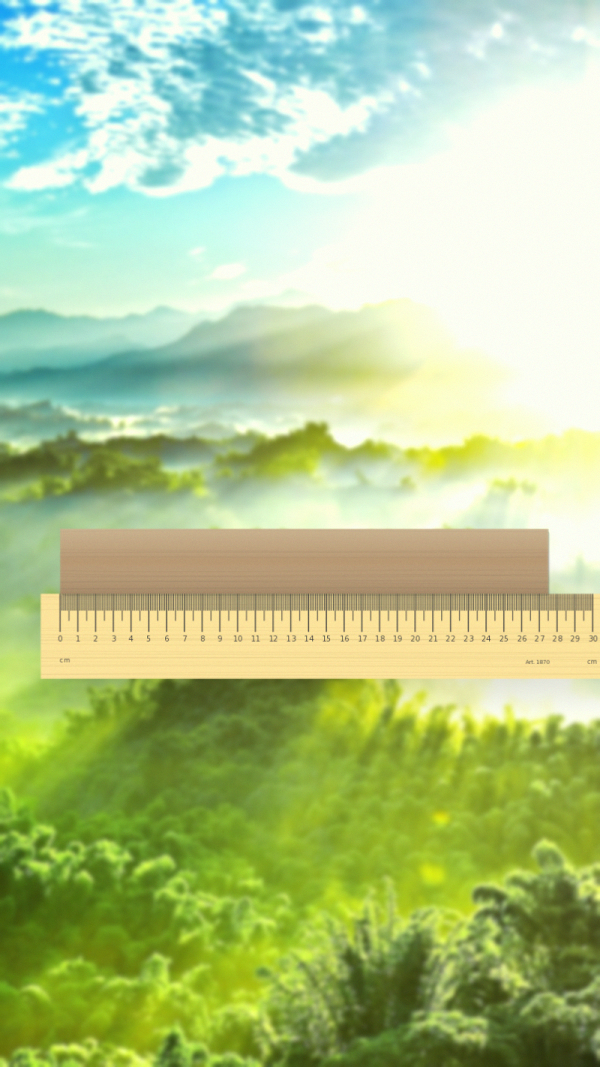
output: 27.5 (cm)
